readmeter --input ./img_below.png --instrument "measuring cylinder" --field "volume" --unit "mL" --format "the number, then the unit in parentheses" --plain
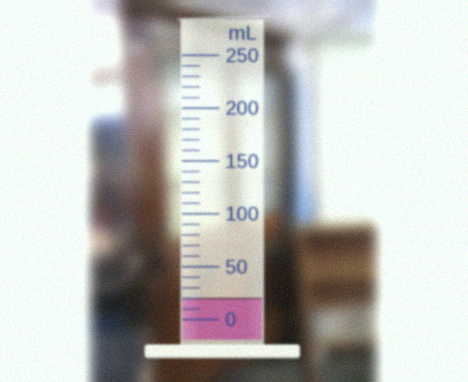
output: 20 (mL)
